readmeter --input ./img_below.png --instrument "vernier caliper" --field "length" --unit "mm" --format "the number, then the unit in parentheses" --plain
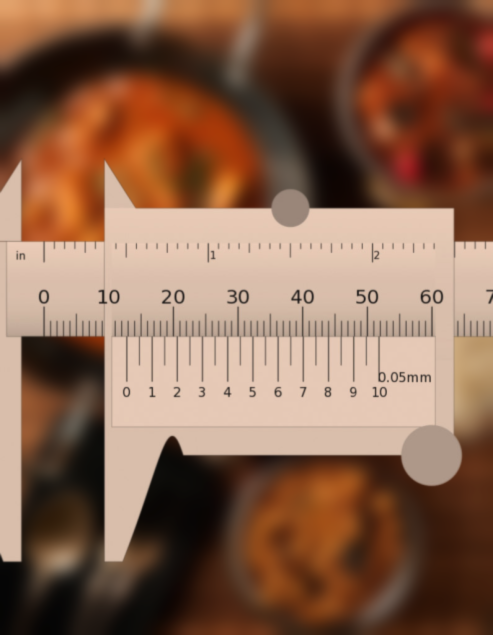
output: 12.8 (mm)
